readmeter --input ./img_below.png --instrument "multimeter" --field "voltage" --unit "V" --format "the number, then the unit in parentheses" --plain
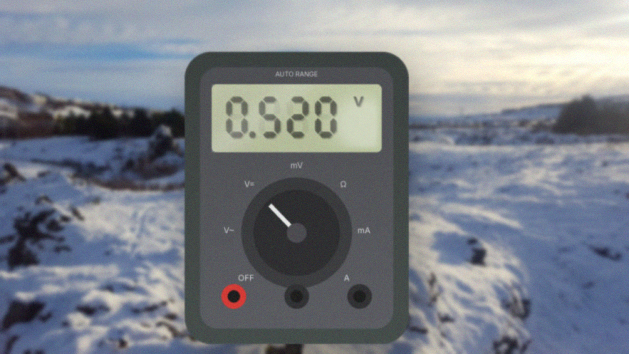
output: 0.520 (V)
